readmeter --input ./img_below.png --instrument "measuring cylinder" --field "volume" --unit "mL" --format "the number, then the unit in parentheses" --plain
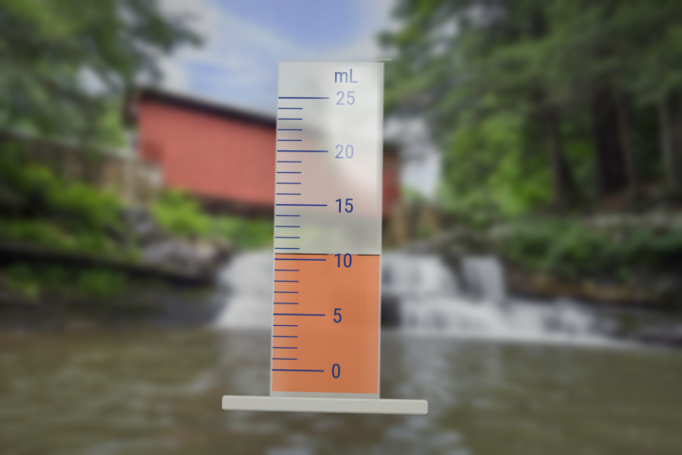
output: 10.5 (mL)
